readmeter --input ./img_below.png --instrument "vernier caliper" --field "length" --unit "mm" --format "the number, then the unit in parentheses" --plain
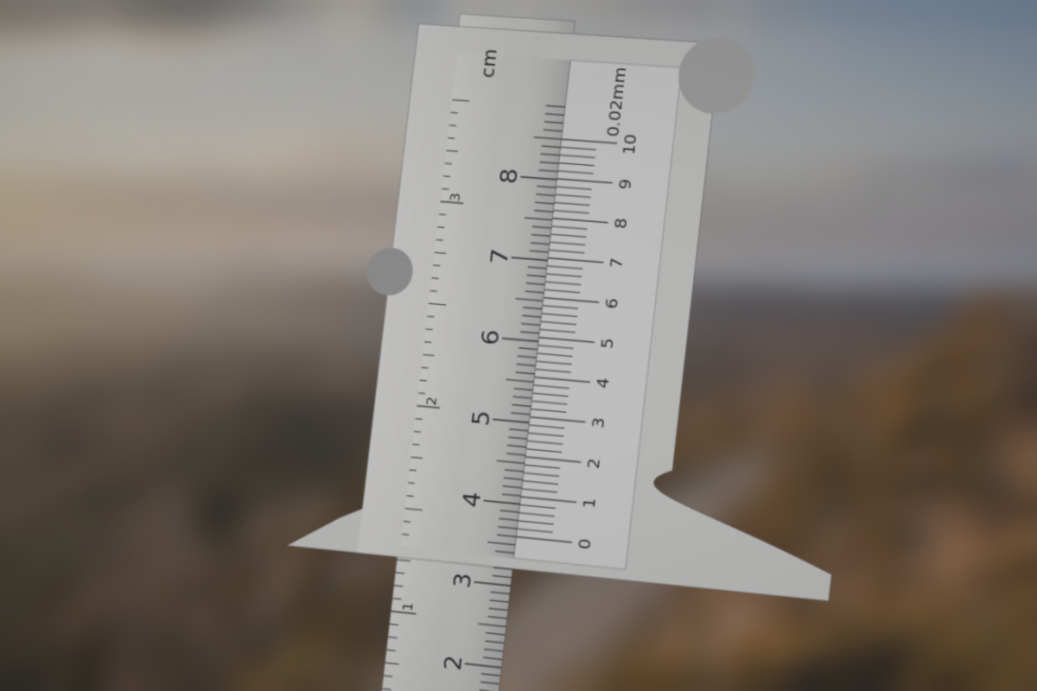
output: 36.0 (mm)
